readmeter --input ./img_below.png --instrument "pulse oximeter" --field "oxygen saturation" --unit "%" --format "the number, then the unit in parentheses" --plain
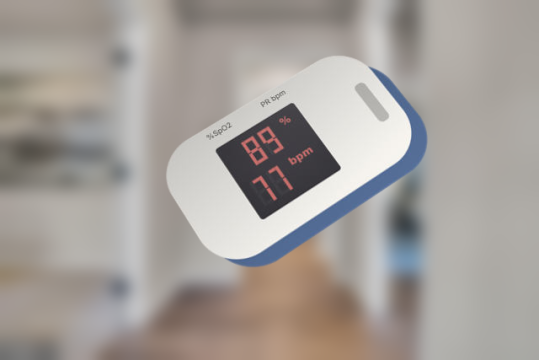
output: 89 (%)
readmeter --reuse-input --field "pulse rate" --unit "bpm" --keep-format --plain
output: 77 (bpm)
